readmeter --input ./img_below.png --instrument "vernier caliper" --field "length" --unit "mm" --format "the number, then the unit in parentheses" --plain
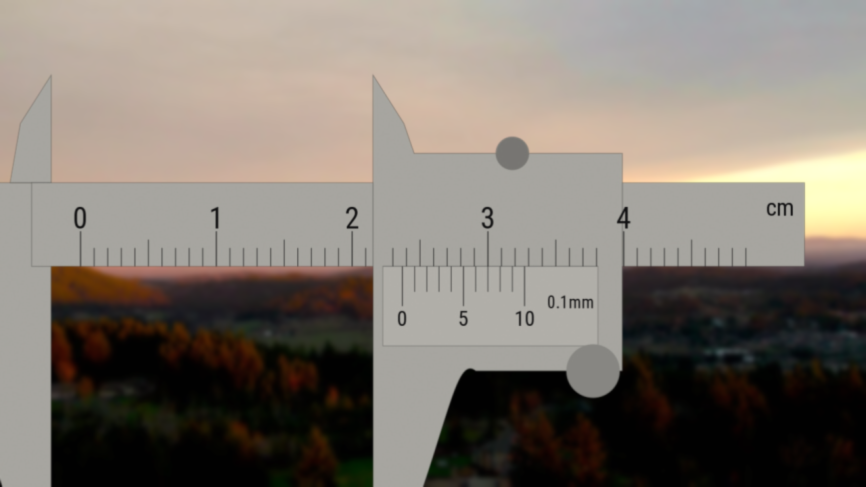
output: 23.7 (mm)
